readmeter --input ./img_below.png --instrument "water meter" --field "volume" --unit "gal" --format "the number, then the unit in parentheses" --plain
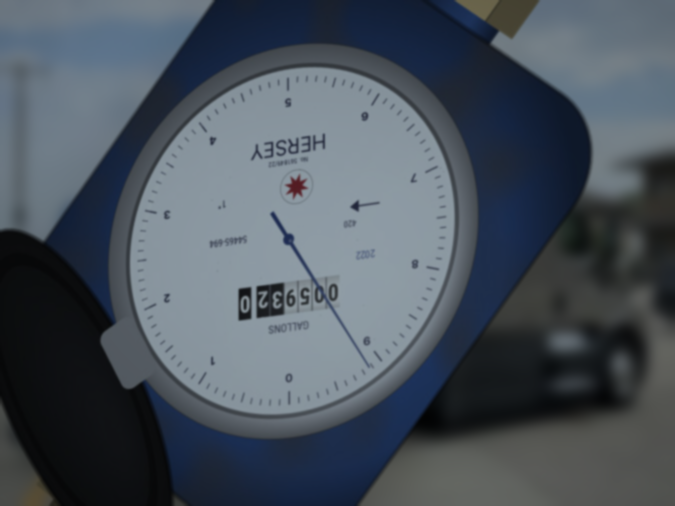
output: 59319.1 (gal)
